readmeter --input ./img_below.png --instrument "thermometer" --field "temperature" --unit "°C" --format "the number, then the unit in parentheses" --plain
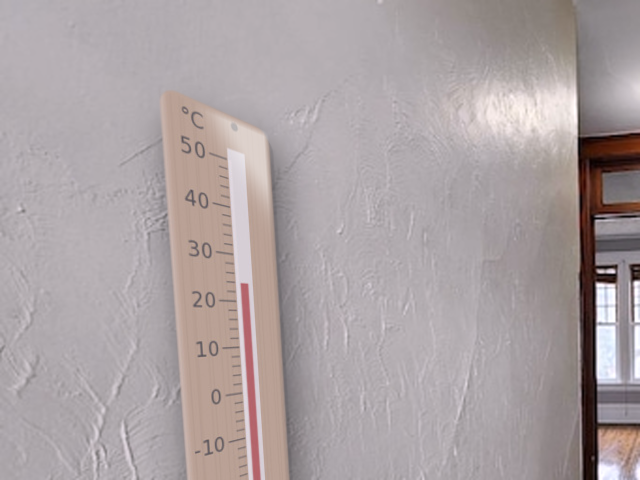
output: 24 (°C)
